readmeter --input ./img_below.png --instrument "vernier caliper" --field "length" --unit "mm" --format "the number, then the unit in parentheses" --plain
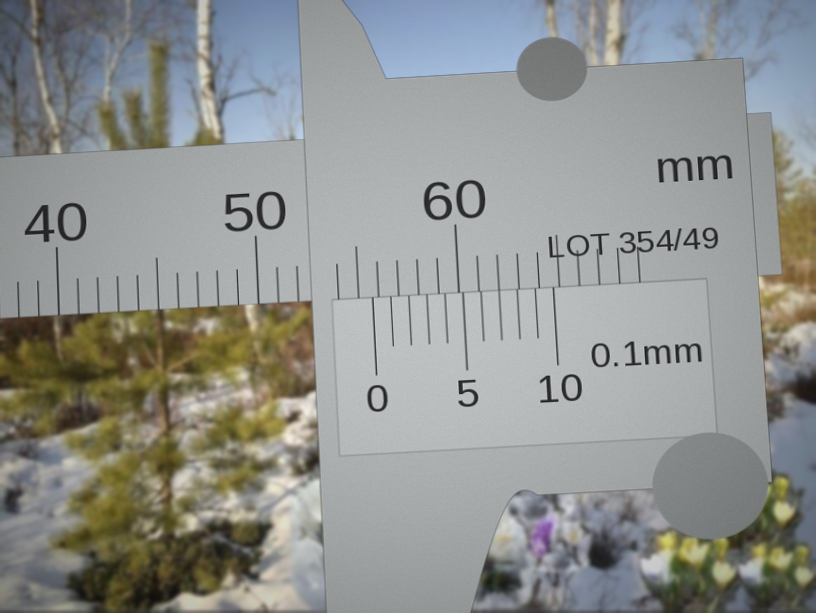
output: 55.7 (mm)
